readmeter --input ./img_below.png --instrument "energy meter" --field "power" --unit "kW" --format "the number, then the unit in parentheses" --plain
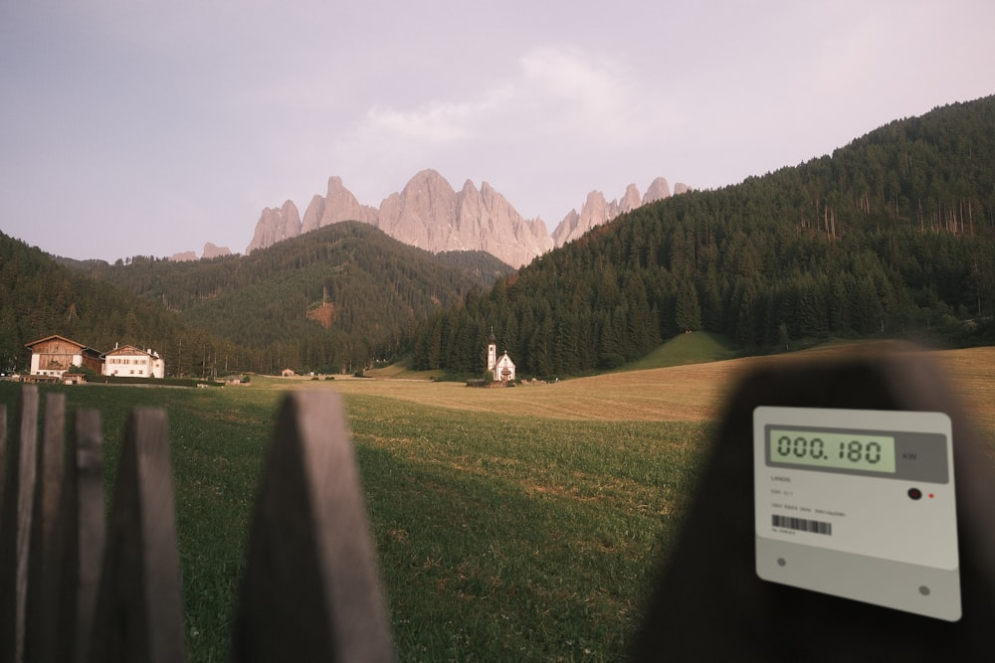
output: 0.180 (kW)
